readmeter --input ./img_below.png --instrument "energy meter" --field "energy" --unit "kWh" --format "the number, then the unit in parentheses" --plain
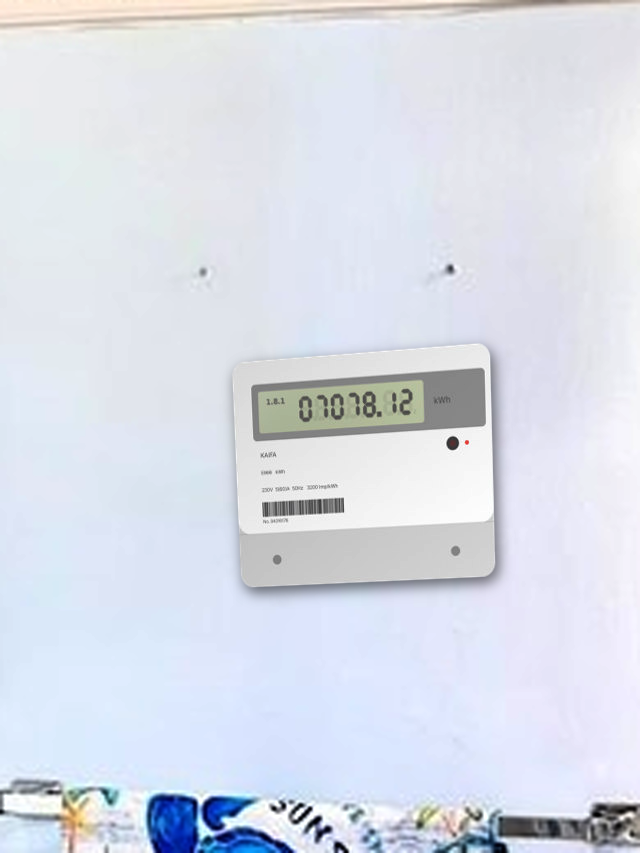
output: 7078.12 (kWh)
